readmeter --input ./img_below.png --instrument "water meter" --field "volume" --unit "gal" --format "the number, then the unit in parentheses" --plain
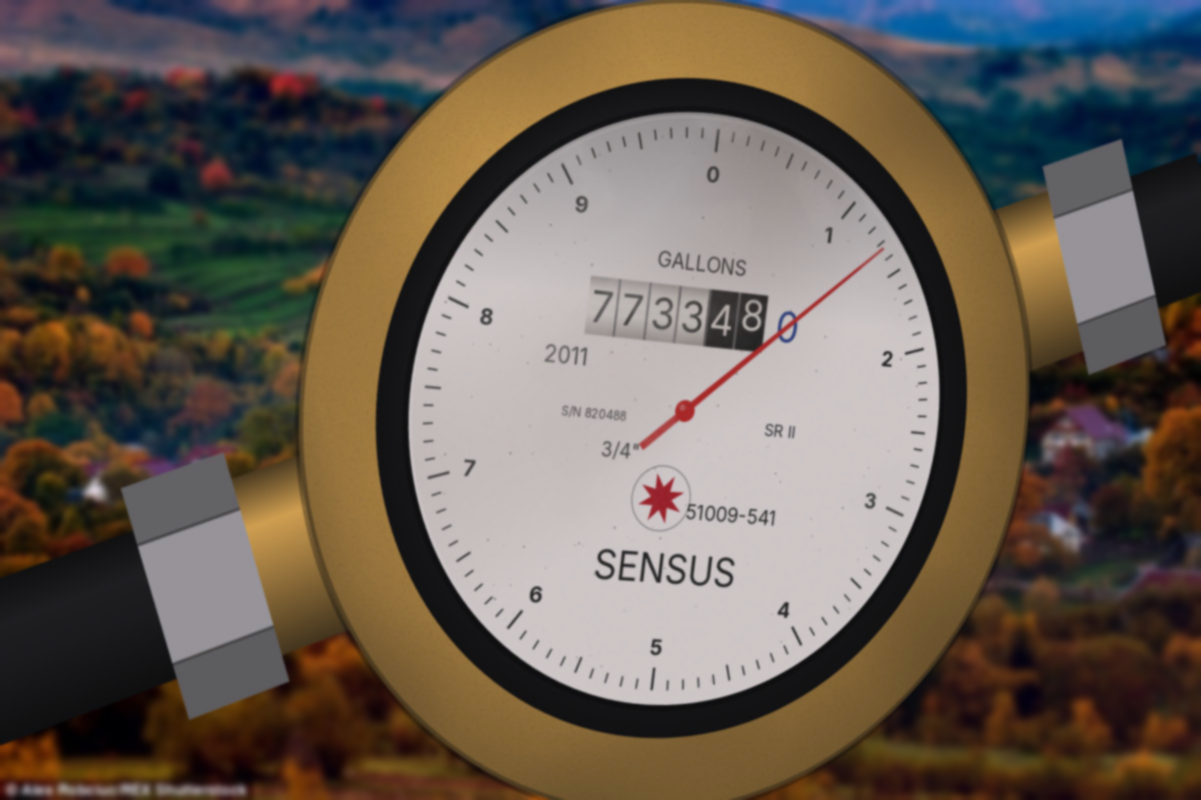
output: 7733481.3 (gal)
